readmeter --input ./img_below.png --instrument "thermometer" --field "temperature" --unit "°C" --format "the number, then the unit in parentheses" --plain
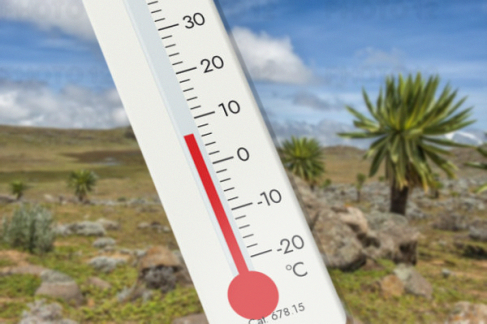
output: 7 (°C)
